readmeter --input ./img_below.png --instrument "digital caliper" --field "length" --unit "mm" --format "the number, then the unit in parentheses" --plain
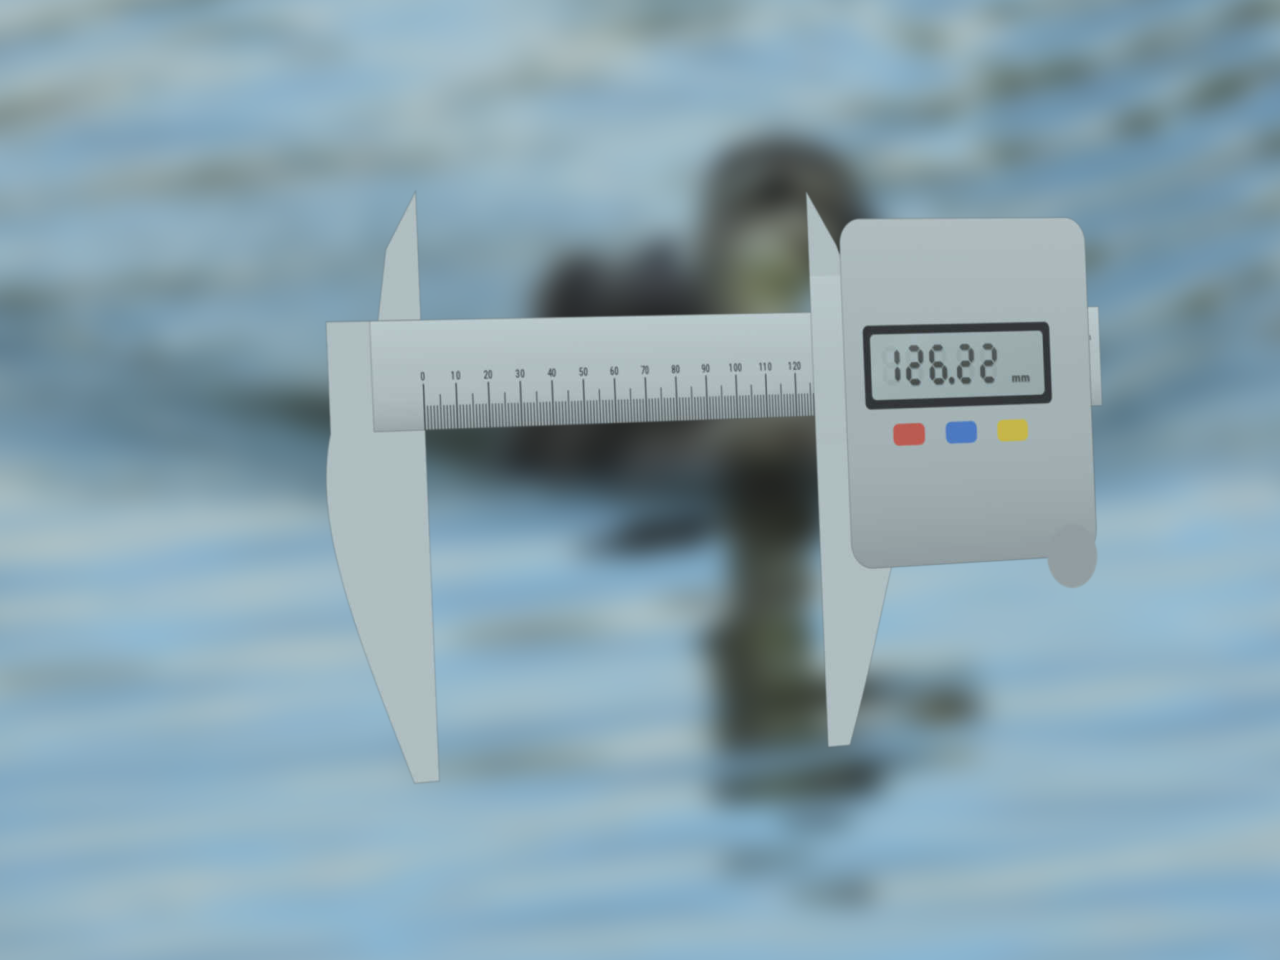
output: 126.22 (mm)
